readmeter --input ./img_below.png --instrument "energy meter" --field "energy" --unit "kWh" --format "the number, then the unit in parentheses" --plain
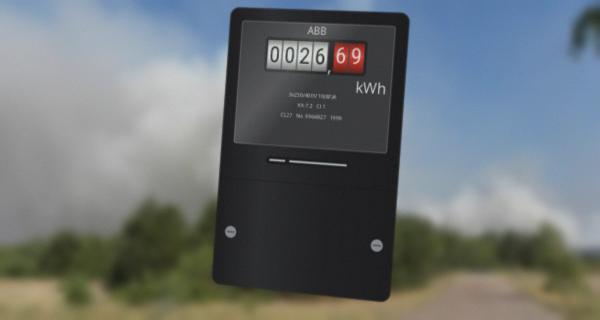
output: 26.69 (kWh)
